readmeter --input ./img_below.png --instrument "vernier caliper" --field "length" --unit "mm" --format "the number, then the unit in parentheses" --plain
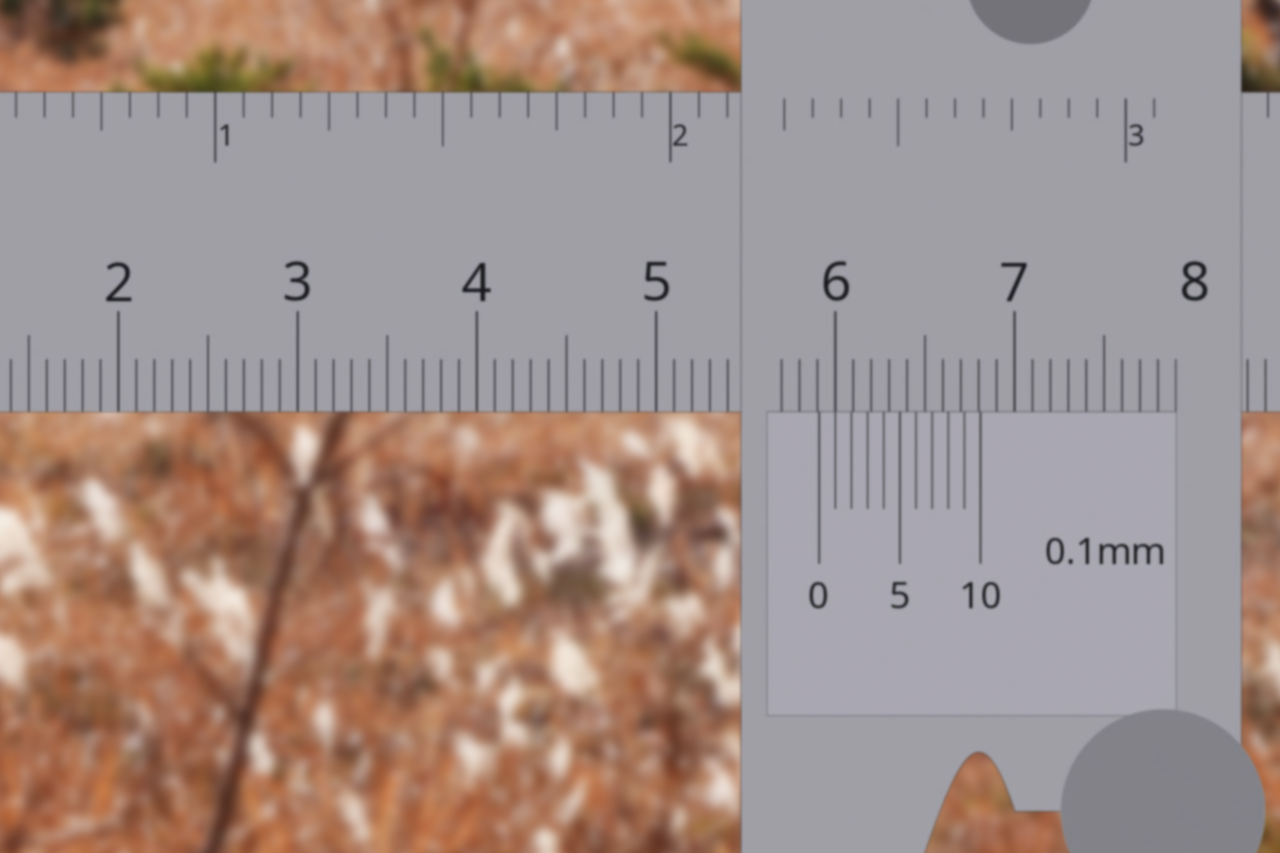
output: 59.1 (mm)
